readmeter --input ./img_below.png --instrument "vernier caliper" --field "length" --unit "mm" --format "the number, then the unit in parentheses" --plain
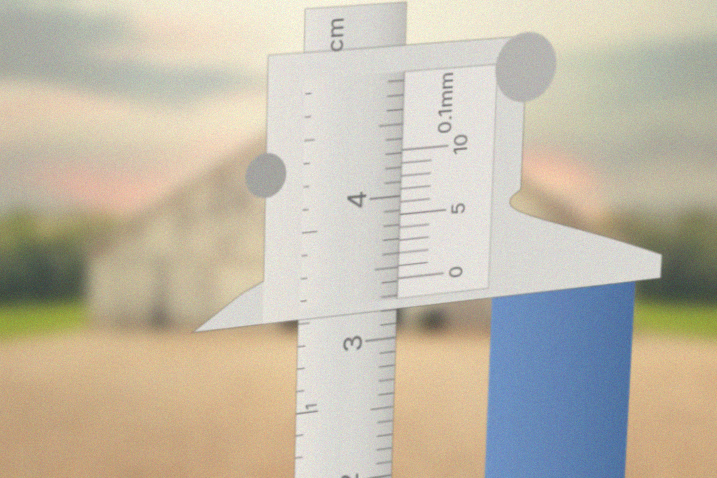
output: 34.2 (mm)
